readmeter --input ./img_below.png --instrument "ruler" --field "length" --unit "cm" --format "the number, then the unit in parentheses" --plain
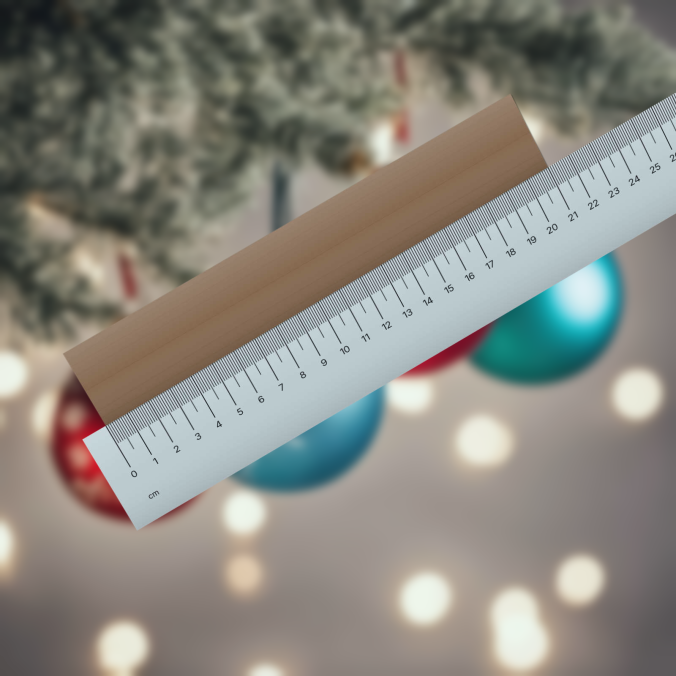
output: 21 (cm)
